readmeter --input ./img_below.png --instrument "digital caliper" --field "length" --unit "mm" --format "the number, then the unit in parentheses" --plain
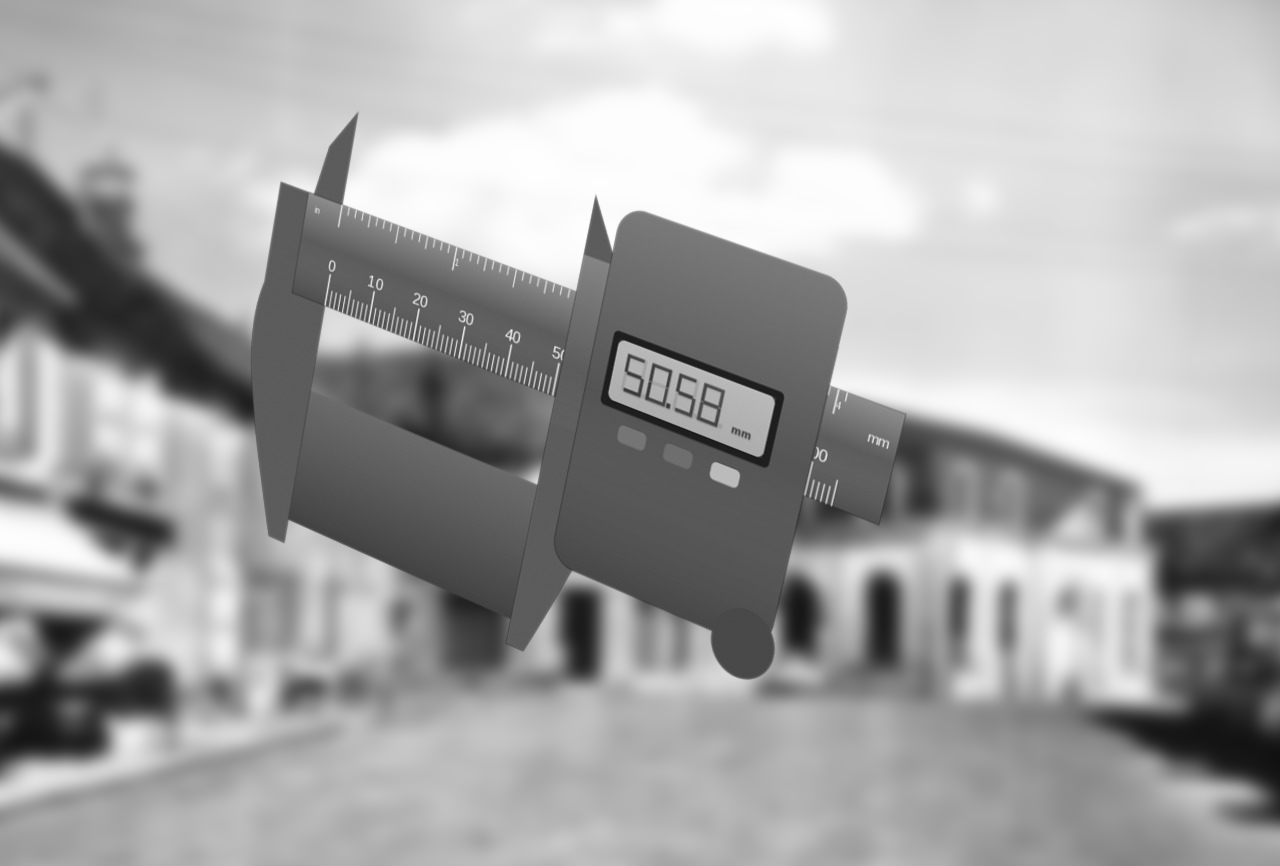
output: 50.58 (mm)
